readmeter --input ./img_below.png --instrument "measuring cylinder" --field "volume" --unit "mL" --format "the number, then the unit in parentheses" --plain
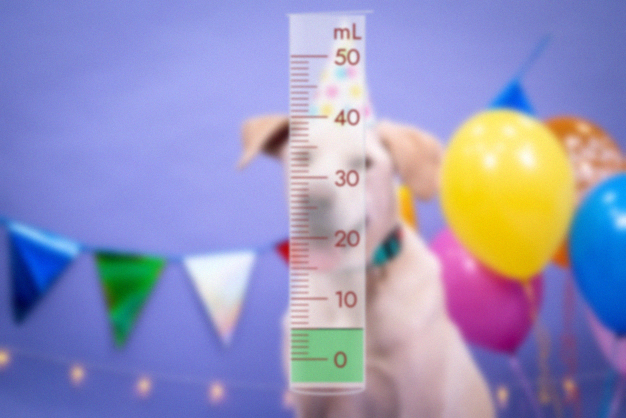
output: 5 (mL)
